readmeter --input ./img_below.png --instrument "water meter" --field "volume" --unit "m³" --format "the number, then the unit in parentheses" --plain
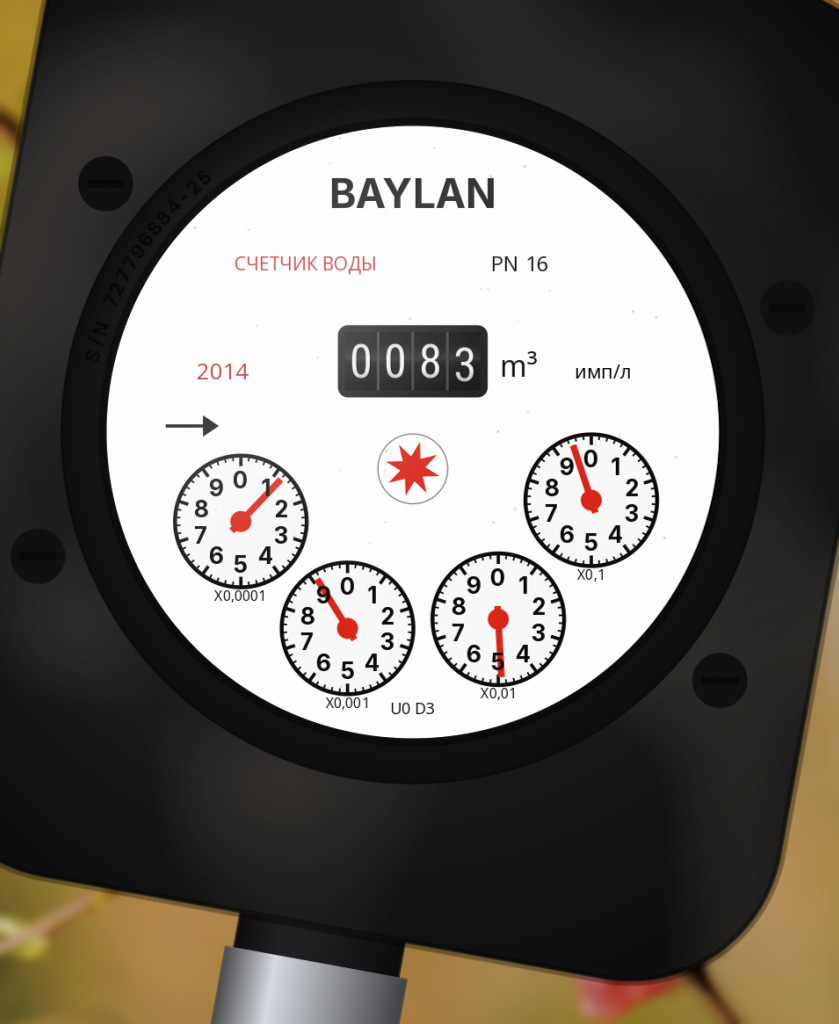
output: 82.9491 (m³)
